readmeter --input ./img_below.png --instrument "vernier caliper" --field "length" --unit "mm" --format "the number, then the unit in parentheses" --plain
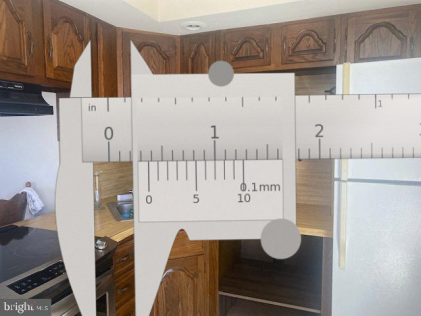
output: 3.7 (mm)
